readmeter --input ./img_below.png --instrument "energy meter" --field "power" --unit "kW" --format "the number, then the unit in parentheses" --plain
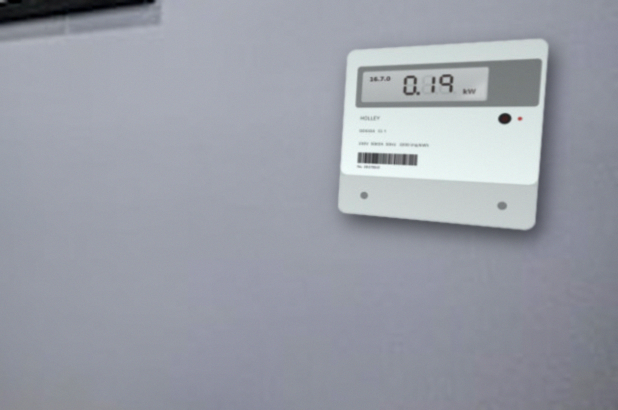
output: 0.19 (kW)
